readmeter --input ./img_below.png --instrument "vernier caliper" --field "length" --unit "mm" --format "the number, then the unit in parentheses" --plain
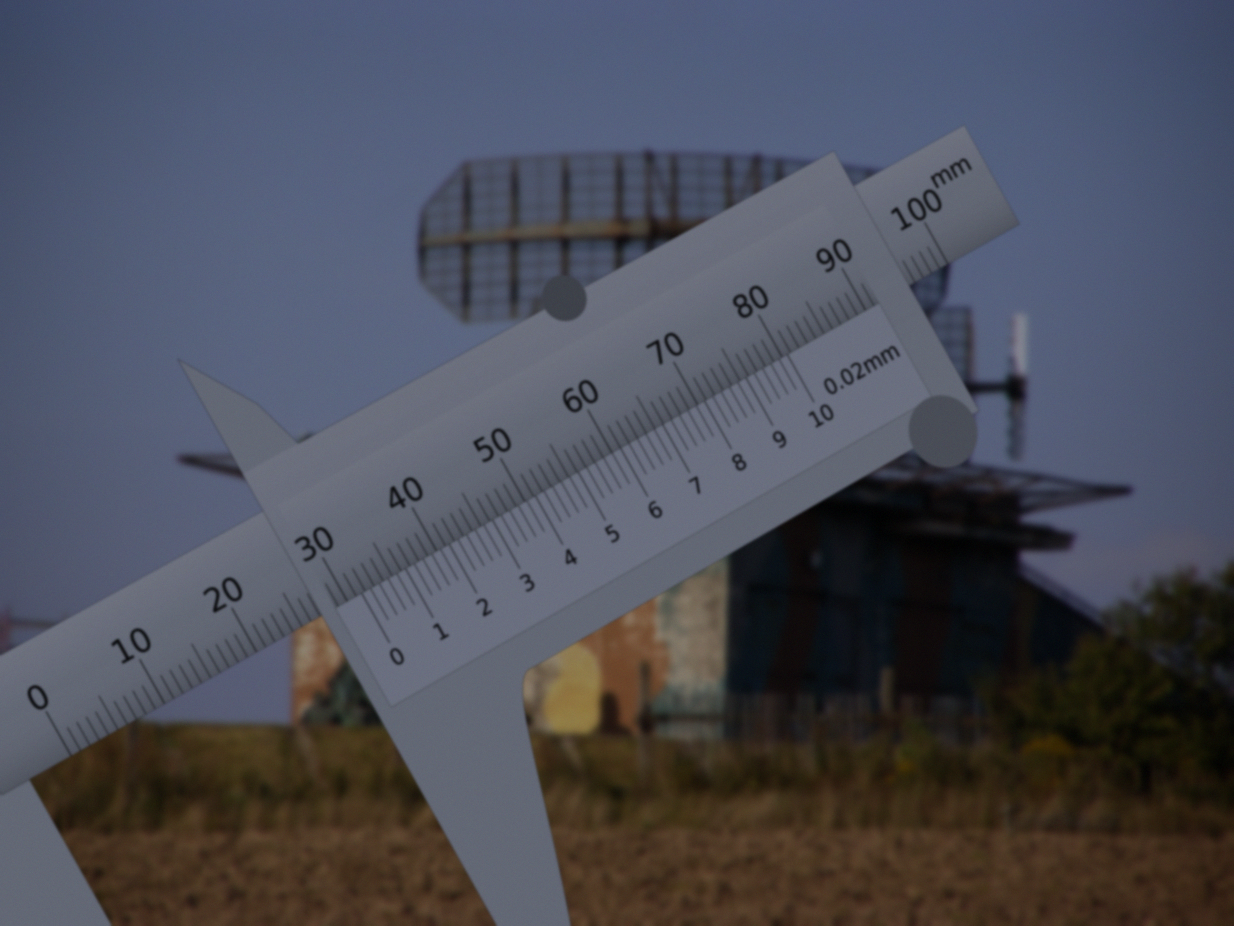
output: 31.6 (mm)
